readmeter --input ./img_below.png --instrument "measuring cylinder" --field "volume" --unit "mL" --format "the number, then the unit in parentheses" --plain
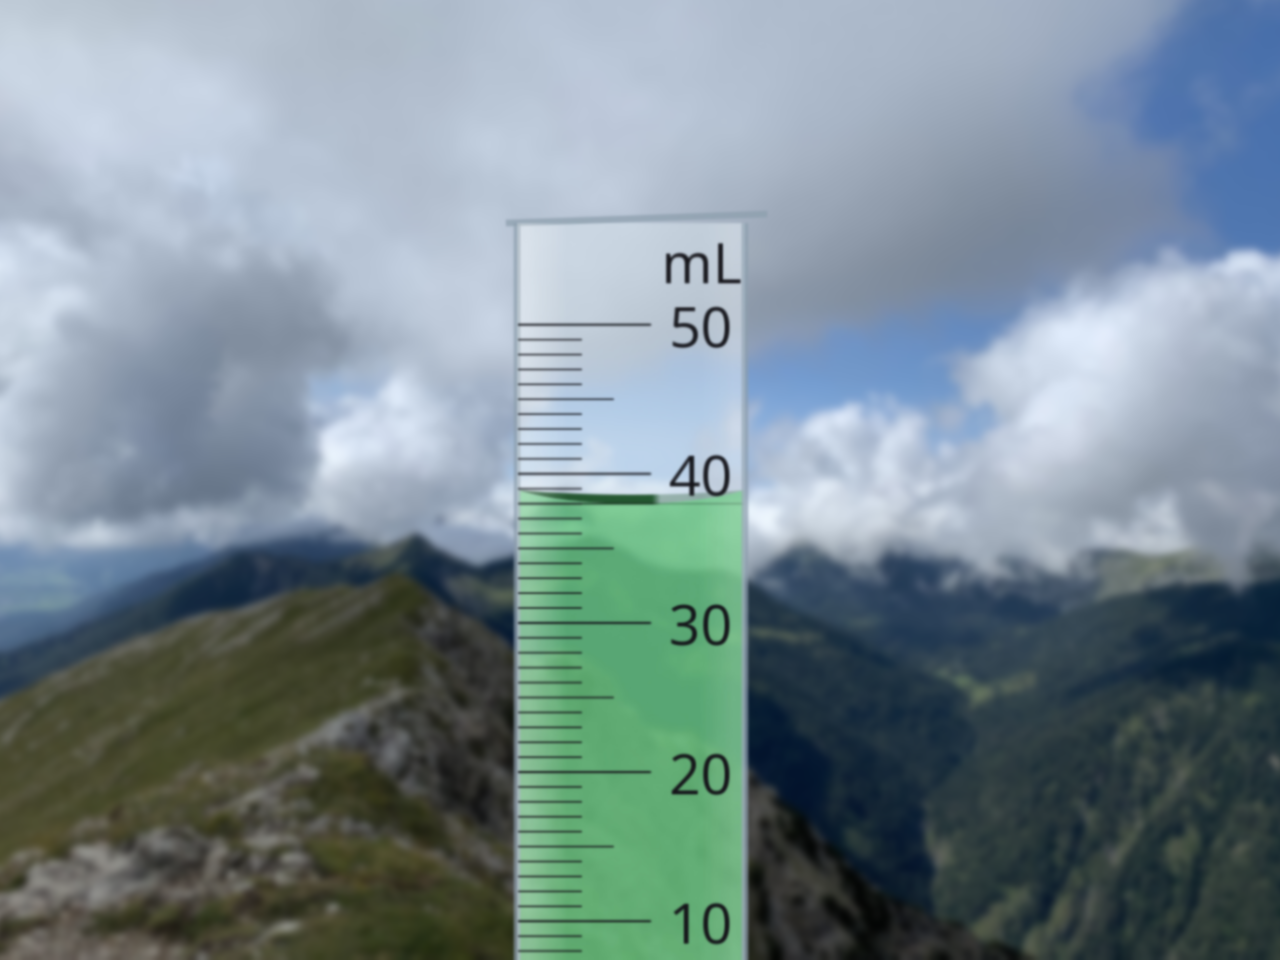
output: 38 (mL)
